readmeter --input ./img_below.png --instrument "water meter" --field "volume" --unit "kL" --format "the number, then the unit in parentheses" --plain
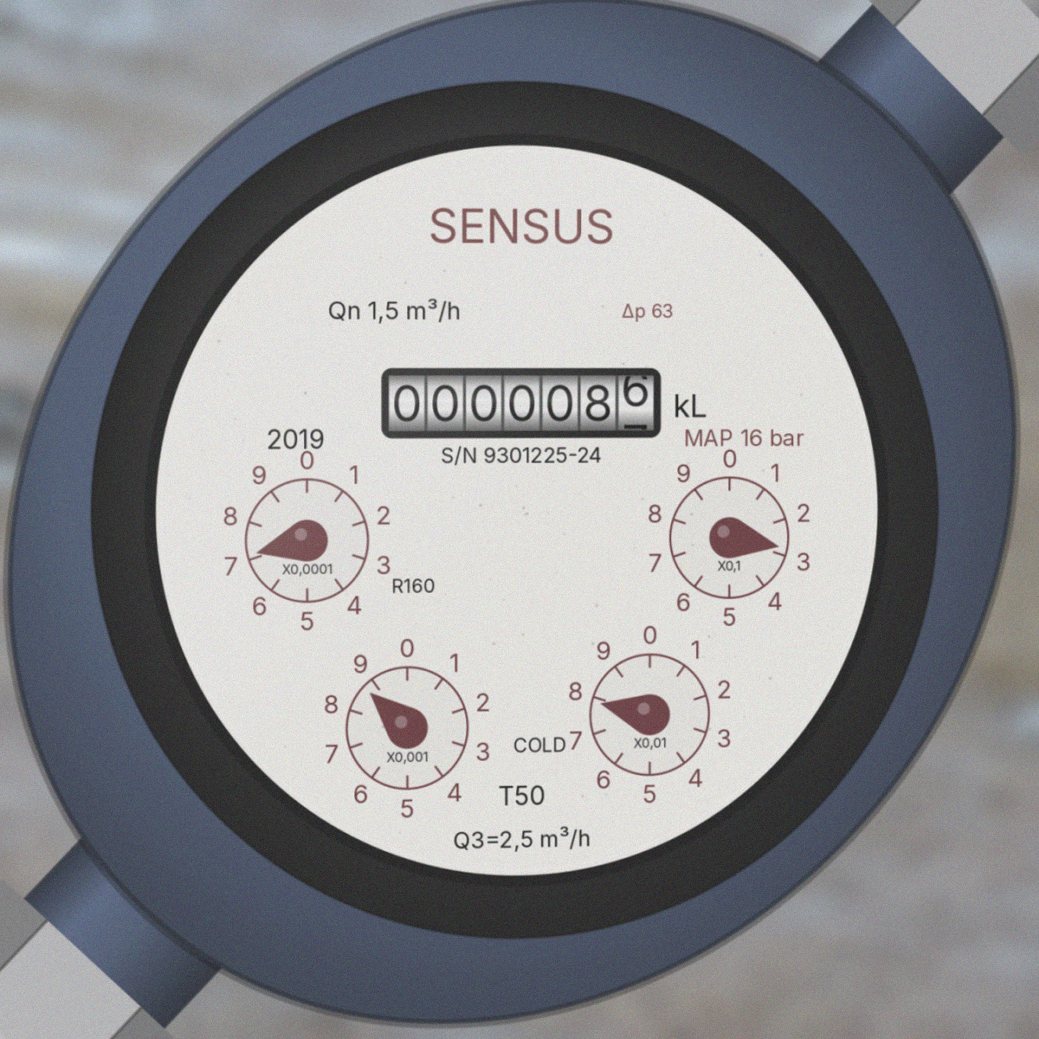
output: 86.2787 (kL)
